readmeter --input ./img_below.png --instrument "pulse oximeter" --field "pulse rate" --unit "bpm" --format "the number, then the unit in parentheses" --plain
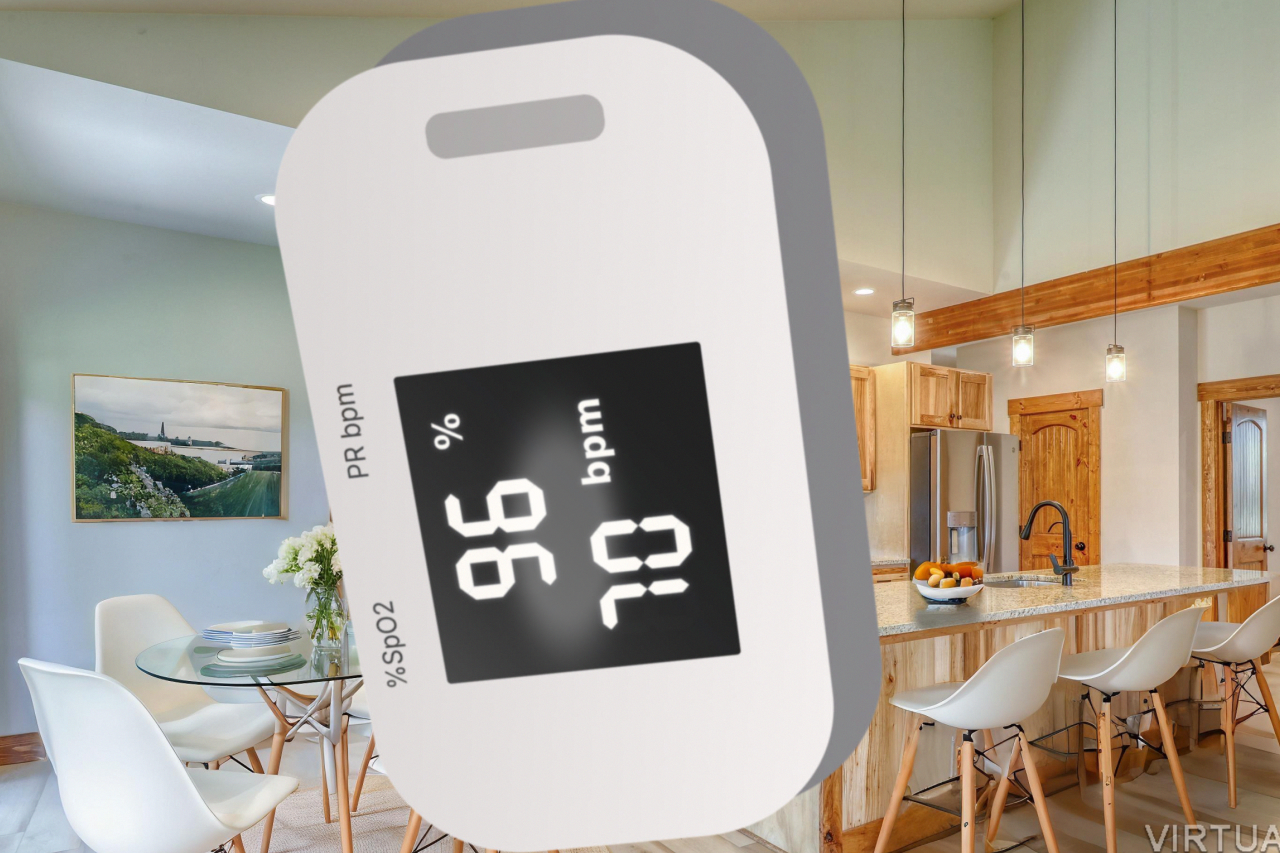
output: 70 (bpm)
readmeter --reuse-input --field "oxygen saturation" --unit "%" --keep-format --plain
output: 96 (%)
